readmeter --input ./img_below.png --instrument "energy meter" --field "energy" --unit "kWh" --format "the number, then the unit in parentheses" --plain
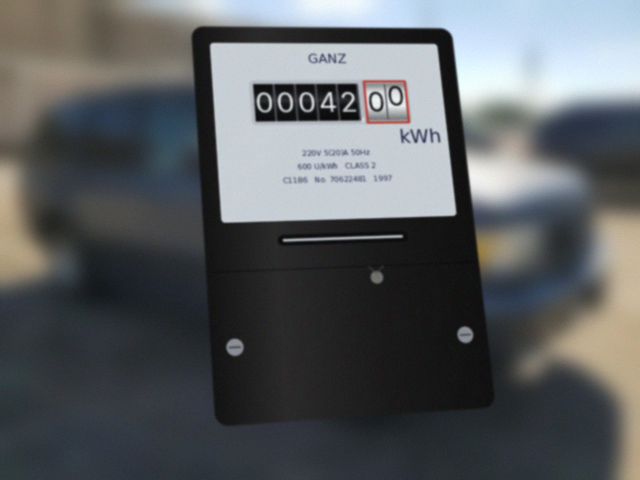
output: 42.00 (kWh)
